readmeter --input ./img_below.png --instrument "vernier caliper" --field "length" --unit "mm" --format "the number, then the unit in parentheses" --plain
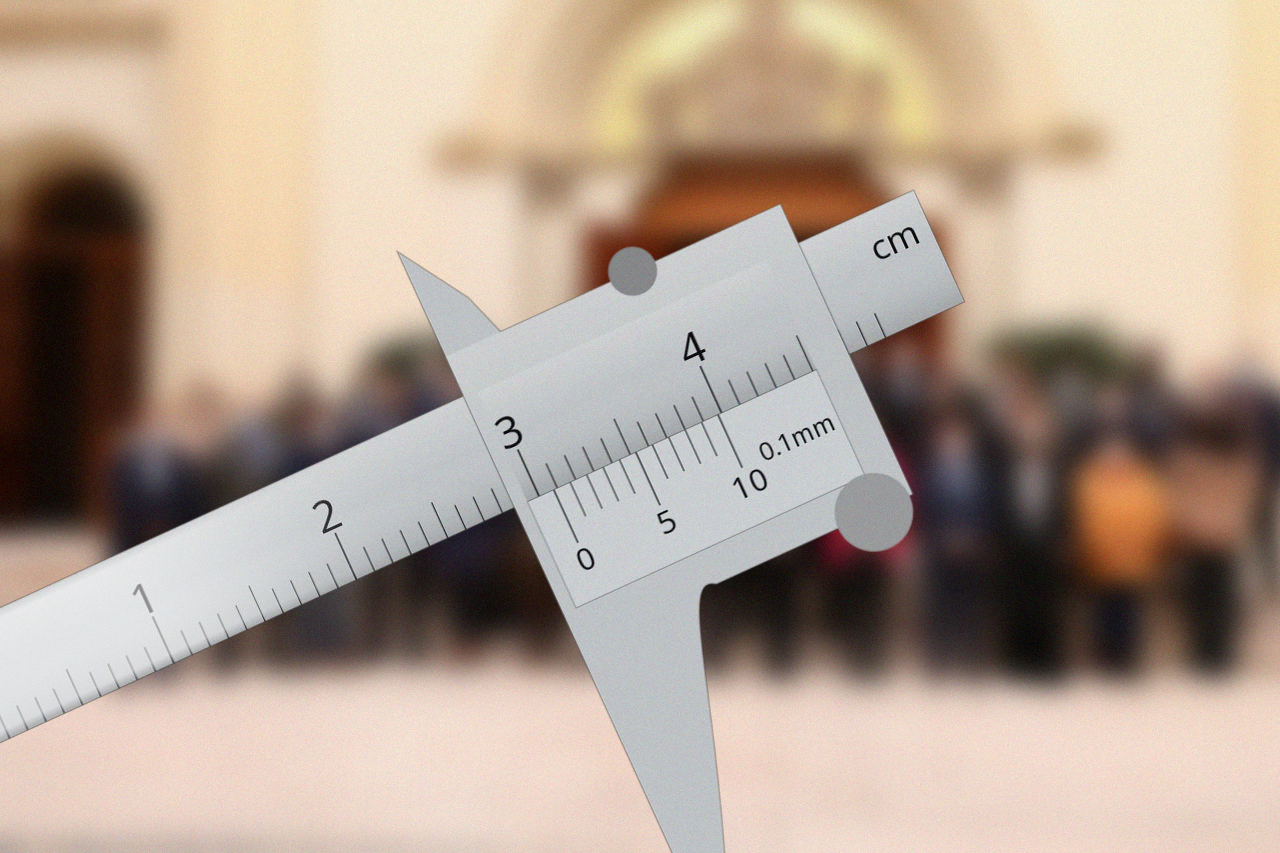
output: 30.8 (mm)
